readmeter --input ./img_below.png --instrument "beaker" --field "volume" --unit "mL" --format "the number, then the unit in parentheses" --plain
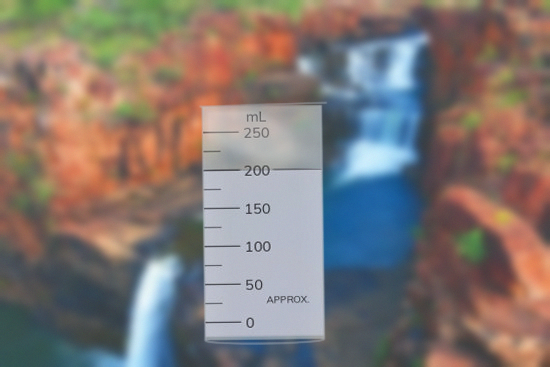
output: 200 (mL)
